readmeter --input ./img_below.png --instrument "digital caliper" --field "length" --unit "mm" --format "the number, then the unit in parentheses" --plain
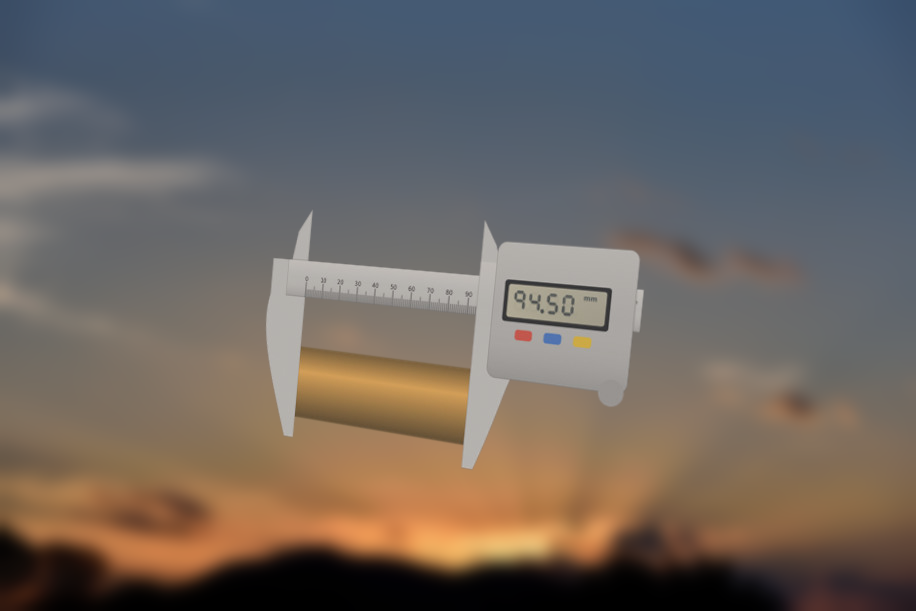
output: 94.50 (mm)
